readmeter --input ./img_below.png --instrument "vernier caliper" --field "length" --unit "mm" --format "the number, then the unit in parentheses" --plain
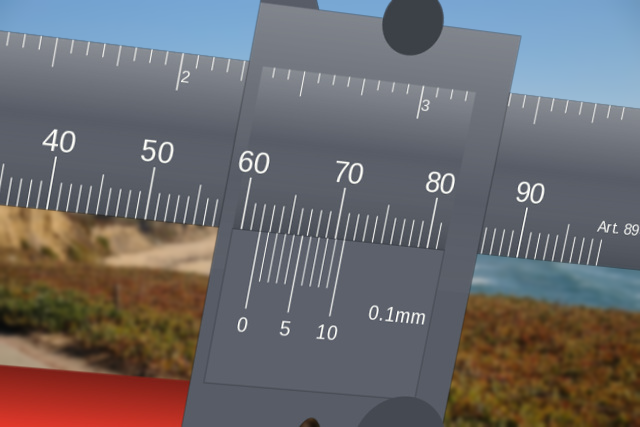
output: 62.0 (mm)
